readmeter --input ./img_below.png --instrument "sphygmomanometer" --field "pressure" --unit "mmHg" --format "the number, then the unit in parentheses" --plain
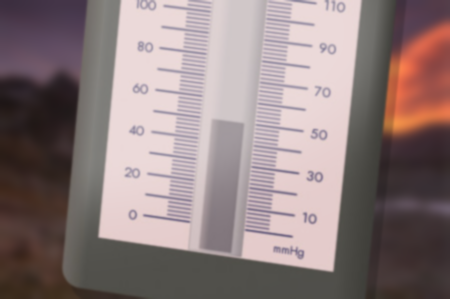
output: 50 (mmHg)
